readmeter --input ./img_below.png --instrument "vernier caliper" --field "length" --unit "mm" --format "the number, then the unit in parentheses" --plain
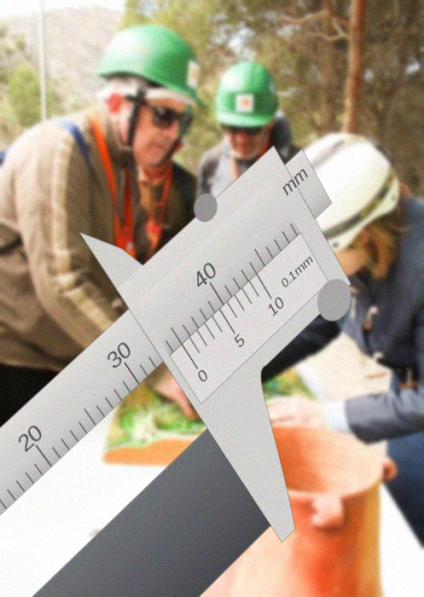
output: 35.0 (mm)
